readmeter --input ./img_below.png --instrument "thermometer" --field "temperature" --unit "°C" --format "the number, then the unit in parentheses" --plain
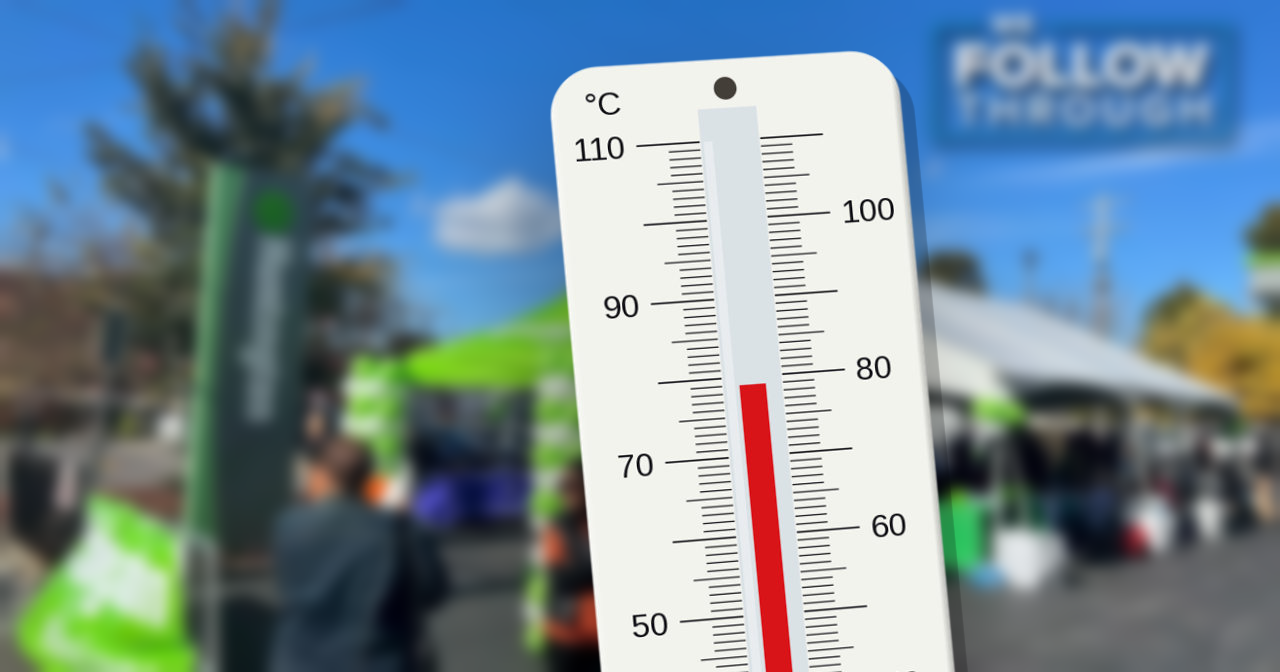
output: 79 (°C)
